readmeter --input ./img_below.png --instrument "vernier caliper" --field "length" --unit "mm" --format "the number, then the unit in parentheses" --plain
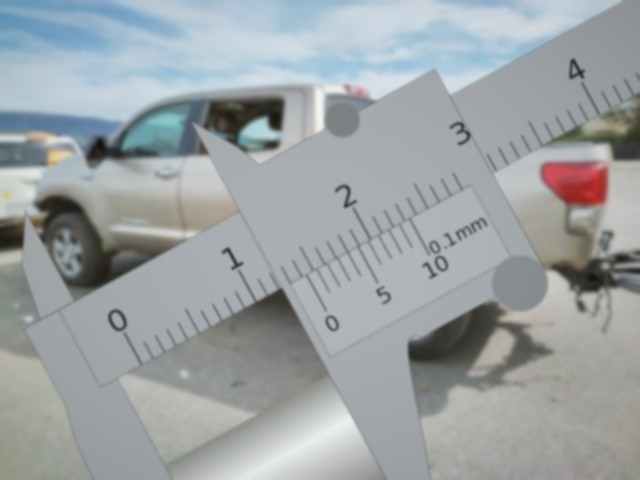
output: 14.4 (mm)
